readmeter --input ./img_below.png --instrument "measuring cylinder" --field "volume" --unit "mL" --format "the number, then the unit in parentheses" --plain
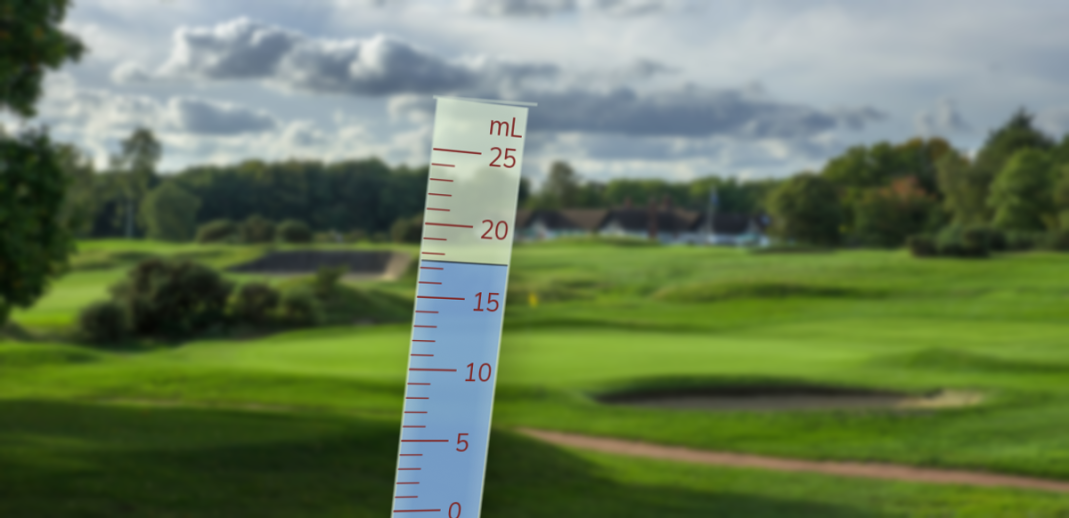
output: 17.5 (mL)
